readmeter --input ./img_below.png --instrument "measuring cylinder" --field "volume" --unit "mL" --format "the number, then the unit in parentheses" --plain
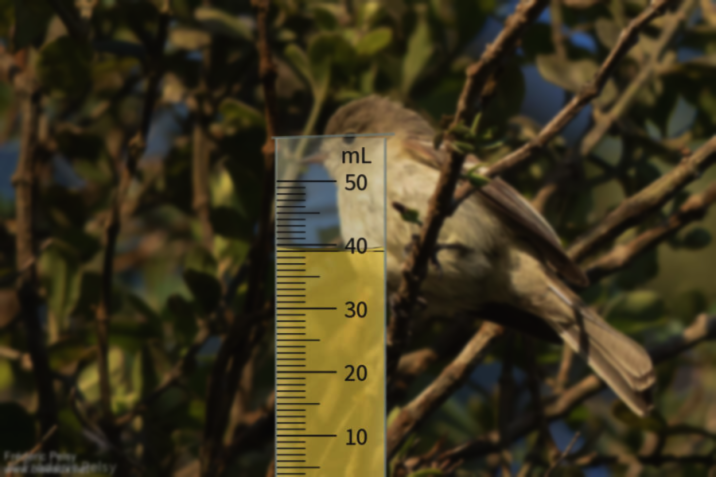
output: 39 (mL)
